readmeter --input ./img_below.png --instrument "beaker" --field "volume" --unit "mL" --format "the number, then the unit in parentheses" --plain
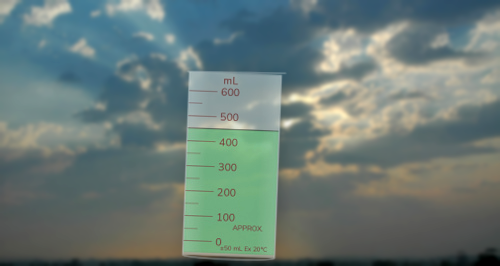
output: 450 (mL)
